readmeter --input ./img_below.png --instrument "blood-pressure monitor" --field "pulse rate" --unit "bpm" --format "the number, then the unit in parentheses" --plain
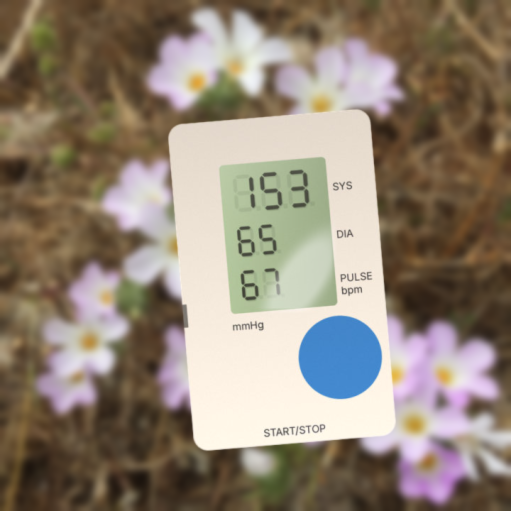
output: 67 (bpm)
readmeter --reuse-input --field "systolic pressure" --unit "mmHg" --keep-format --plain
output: 153 (mmHg)
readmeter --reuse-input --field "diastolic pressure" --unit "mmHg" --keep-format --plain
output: 65 (mmHg)
